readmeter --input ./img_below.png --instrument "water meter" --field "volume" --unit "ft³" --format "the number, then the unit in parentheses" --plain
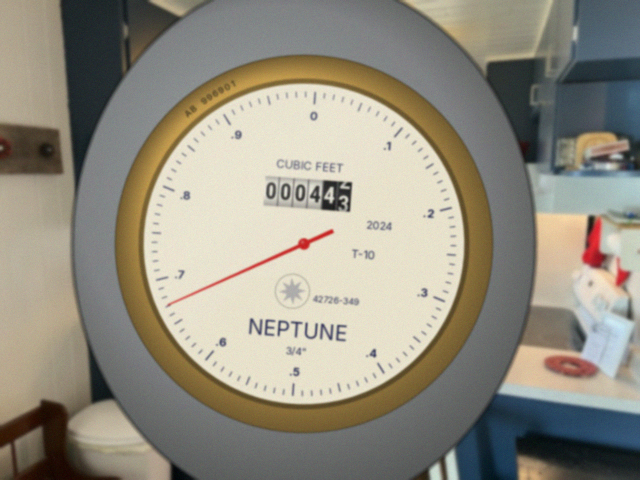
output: 442.67 (ft³)
